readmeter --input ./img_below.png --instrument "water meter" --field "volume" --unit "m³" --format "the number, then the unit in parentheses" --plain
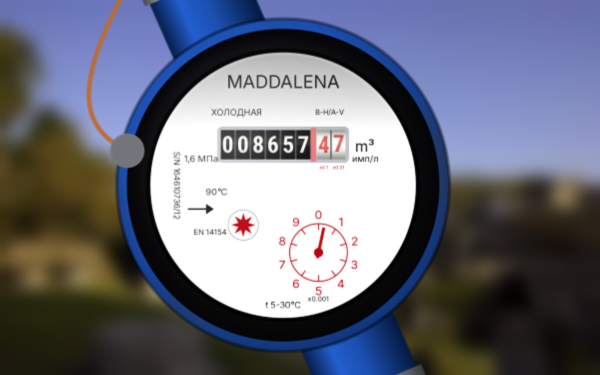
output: 8657.470 (m³)
